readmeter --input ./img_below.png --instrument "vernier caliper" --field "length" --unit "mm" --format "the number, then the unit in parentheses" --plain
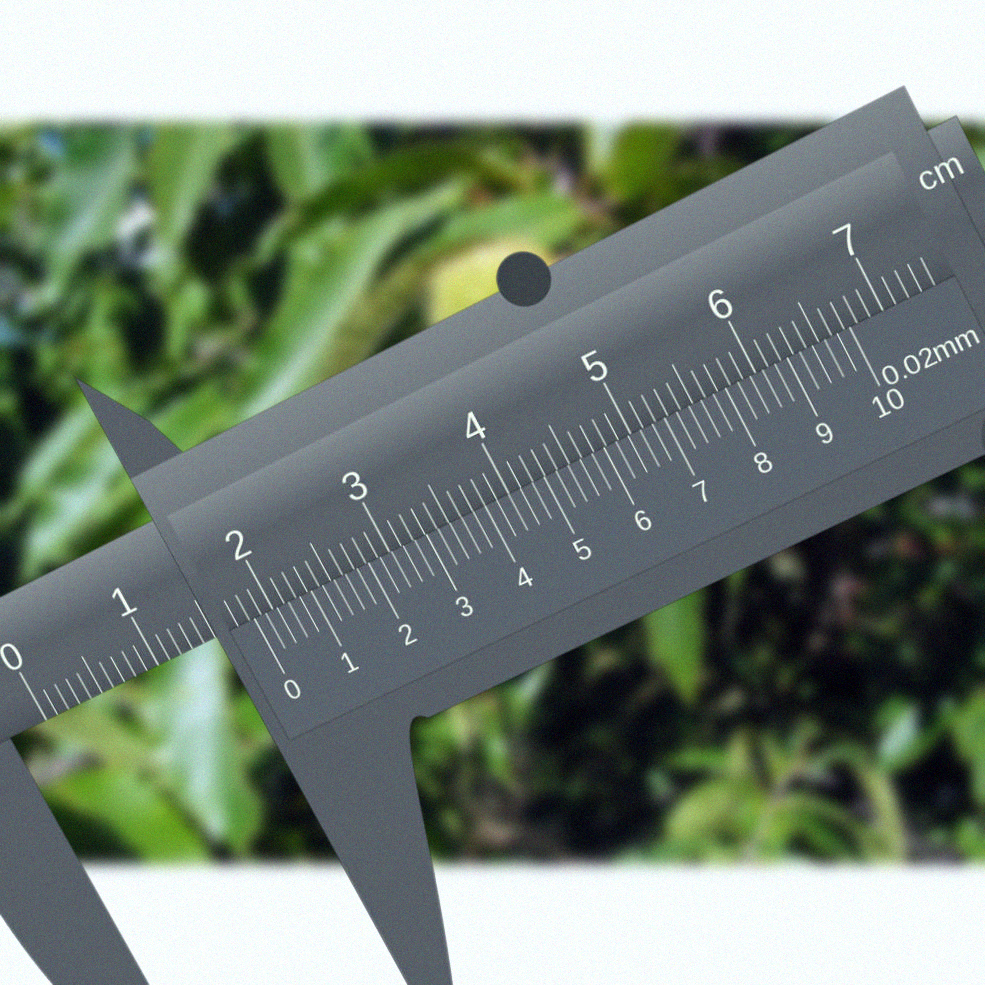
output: 18.4 (mm)
